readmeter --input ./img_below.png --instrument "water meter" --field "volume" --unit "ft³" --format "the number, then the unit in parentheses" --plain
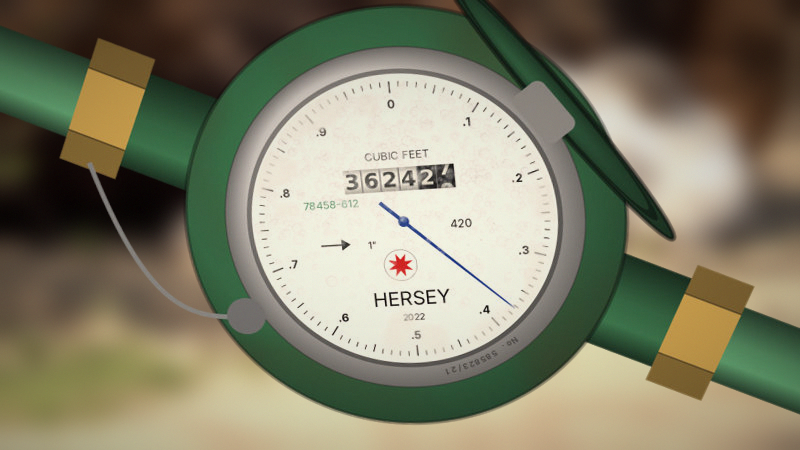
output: 362427.37 (ft³)
